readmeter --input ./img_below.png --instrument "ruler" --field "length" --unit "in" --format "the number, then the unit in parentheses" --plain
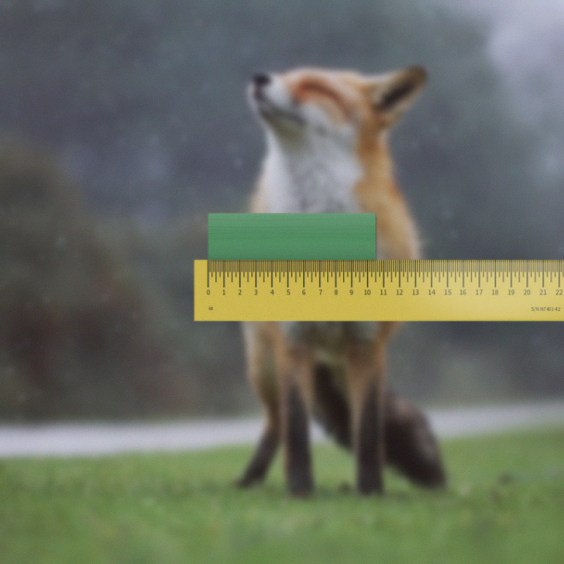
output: 10.5 (in)
